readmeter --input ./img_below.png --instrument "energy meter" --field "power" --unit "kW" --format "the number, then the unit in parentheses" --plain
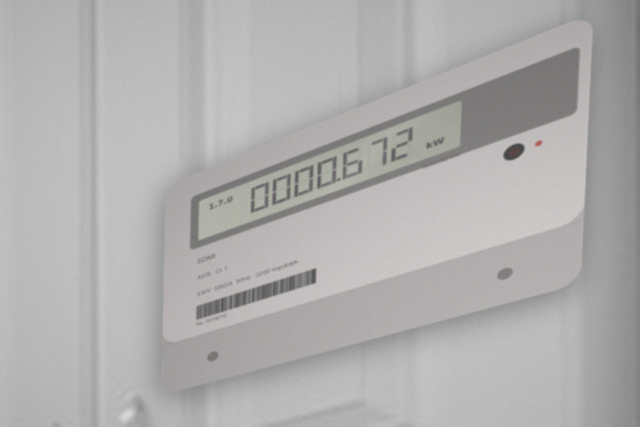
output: 0.672 (kW)
